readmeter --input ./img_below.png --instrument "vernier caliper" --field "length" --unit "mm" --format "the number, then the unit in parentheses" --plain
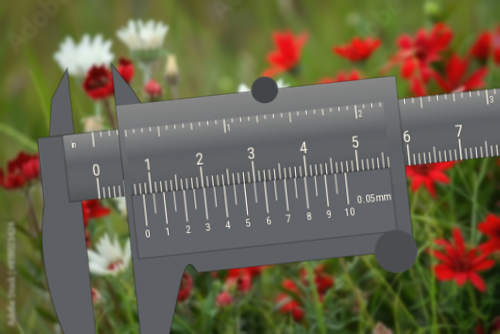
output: 8.5 (mm)
